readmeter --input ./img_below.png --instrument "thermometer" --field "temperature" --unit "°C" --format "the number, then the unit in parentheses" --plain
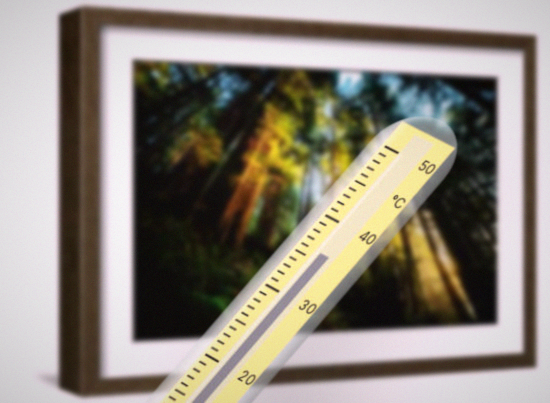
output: 36 (°C)
